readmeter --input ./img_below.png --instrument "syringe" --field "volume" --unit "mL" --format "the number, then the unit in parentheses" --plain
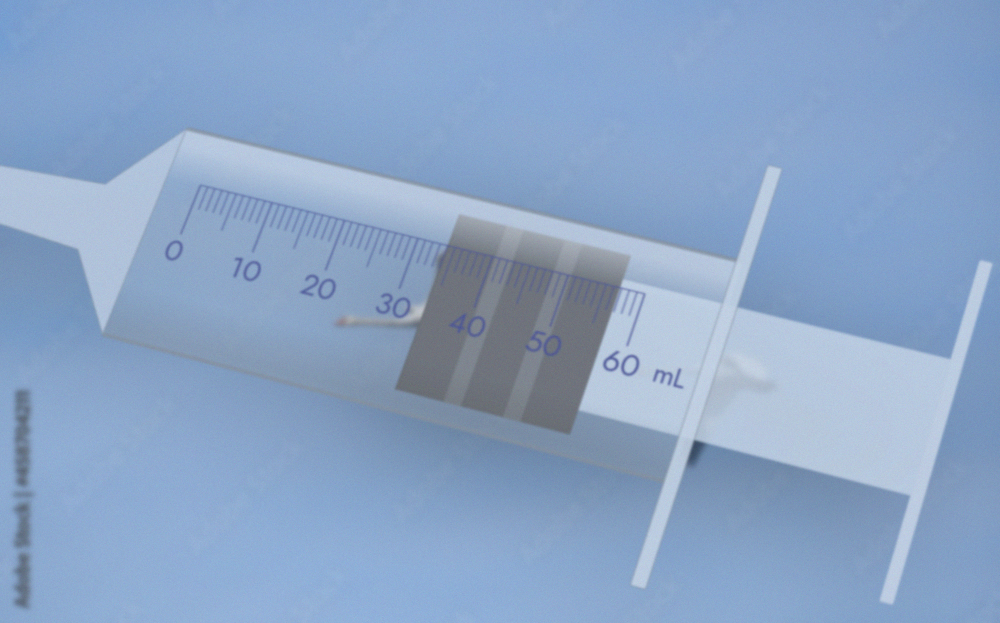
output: 34 (mL)
